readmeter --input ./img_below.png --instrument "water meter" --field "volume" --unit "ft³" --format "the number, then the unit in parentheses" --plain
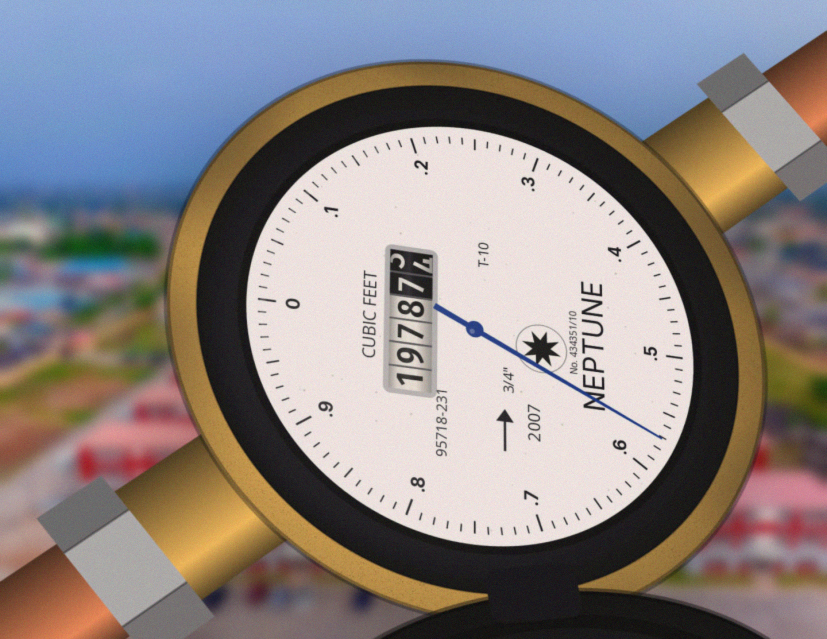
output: 197873.57 (ft³)
